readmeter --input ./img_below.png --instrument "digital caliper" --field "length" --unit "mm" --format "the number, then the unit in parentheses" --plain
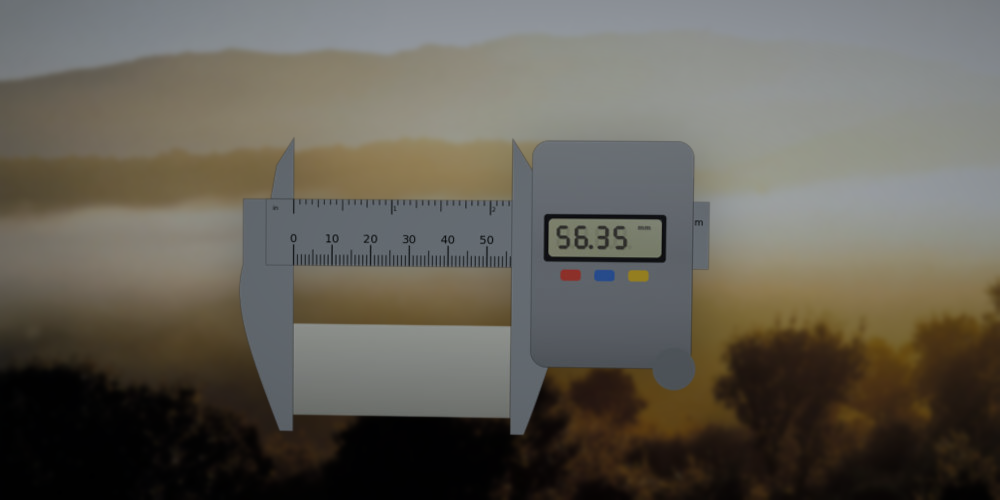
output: 56.35 (mm)
